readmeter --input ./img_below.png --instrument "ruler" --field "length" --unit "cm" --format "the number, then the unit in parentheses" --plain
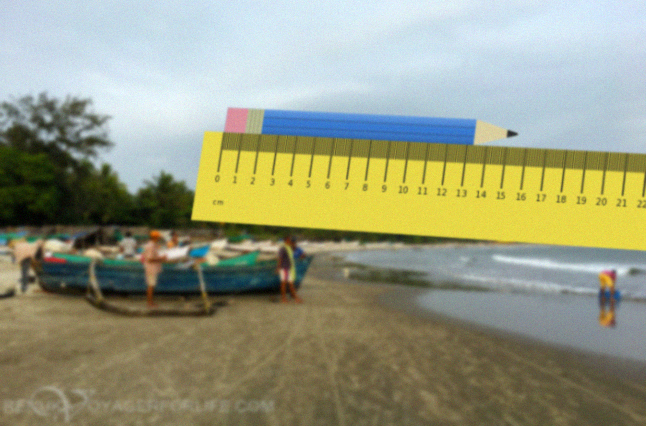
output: 15.5 (cm)
